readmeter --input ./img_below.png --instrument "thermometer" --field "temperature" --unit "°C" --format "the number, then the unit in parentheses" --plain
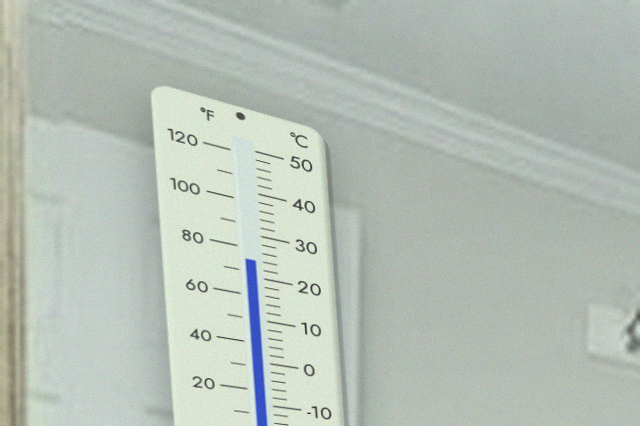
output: 24 (°C)
